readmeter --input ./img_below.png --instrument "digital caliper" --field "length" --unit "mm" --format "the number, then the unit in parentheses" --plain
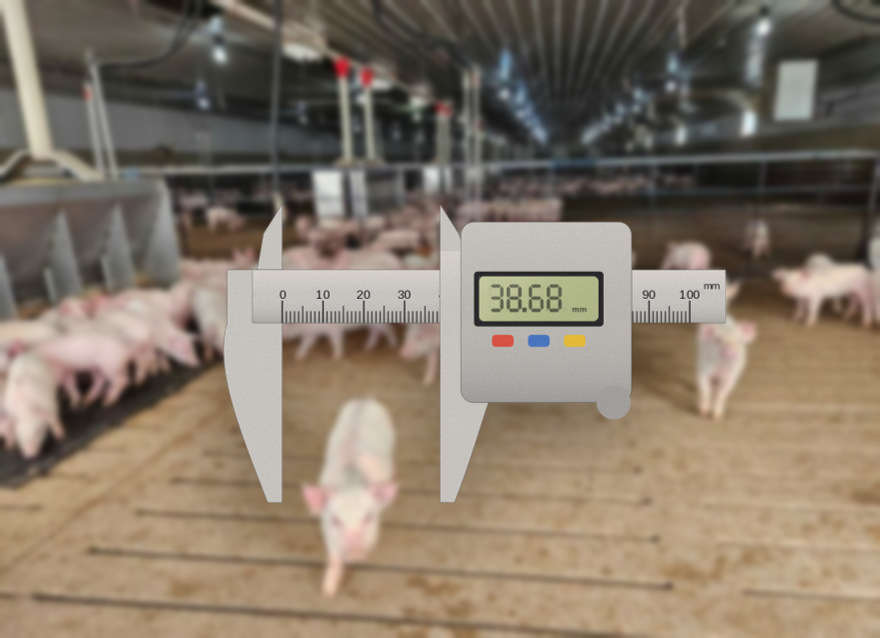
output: 38.68 (mm)
